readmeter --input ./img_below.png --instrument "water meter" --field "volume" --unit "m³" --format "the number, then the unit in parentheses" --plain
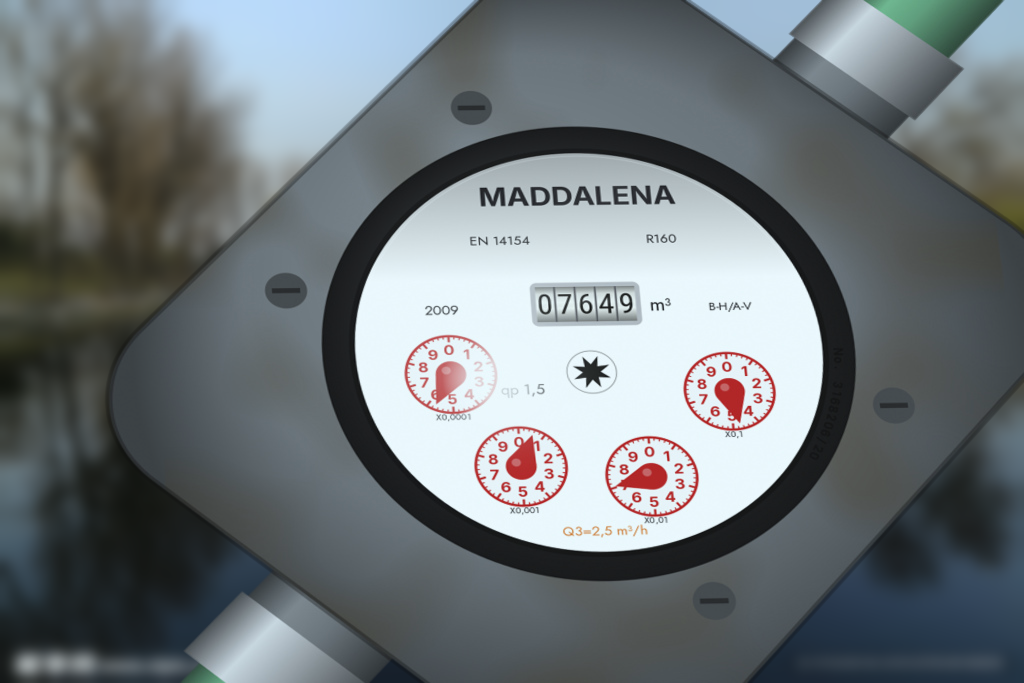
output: 7649.4705 (m³)
